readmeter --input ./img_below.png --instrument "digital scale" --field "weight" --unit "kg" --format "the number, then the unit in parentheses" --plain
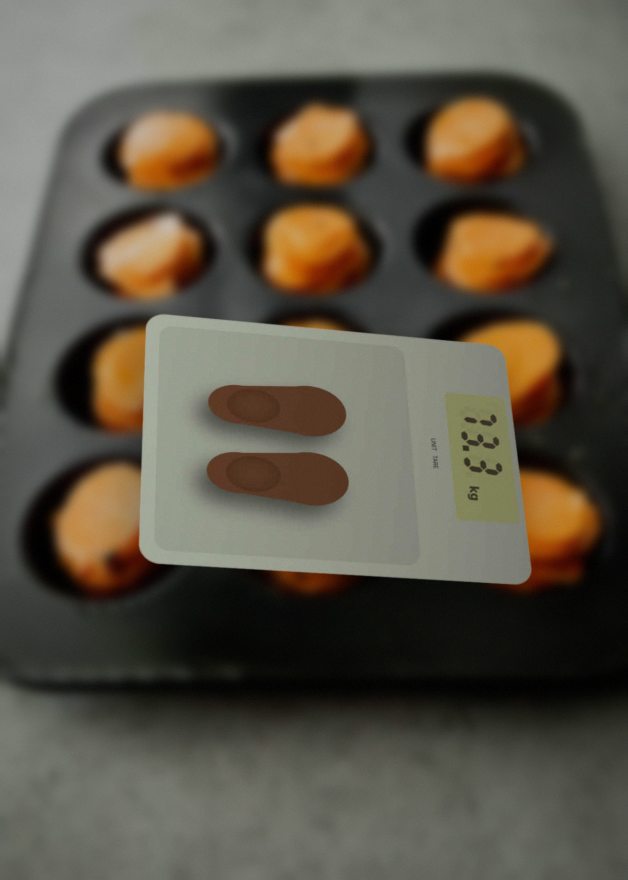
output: 73.3 (kg)
